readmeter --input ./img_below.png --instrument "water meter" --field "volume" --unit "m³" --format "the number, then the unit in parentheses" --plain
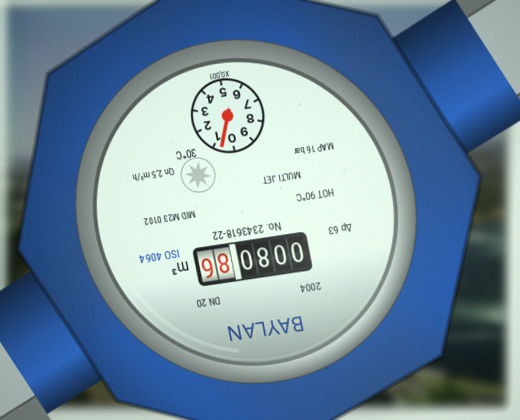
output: 80.860 (m³)
